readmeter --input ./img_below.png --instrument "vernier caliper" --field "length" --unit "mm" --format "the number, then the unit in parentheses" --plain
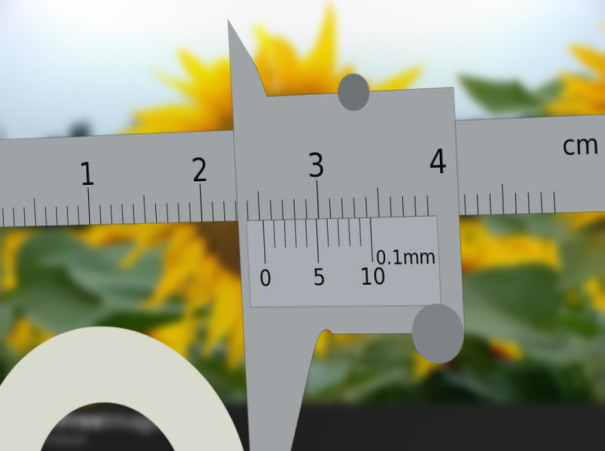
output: 25.3 (mm)
